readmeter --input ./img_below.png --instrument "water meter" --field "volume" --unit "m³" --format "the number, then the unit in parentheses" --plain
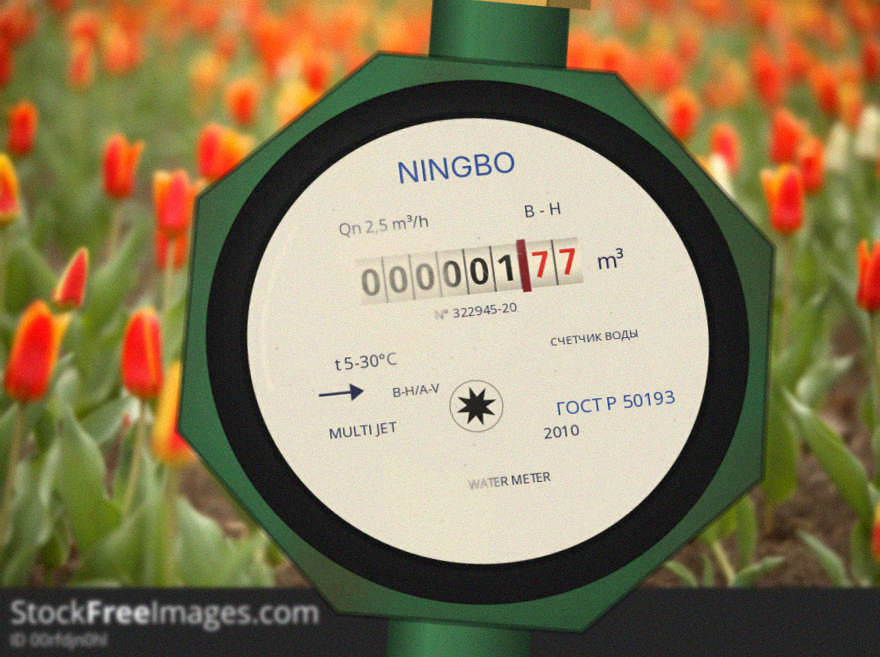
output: 1.77 (m³)
